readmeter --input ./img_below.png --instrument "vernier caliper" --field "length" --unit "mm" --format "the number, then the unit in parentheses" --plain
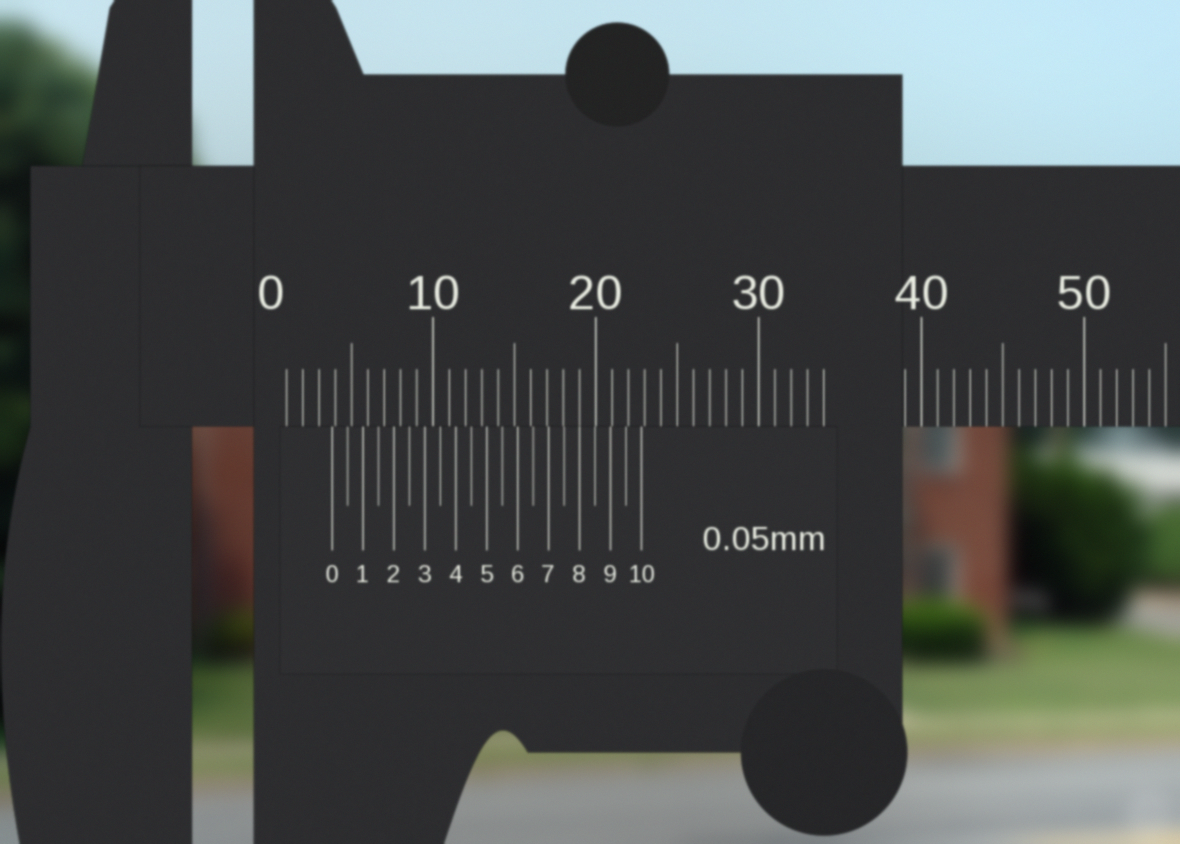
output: 3.8 (mm)
